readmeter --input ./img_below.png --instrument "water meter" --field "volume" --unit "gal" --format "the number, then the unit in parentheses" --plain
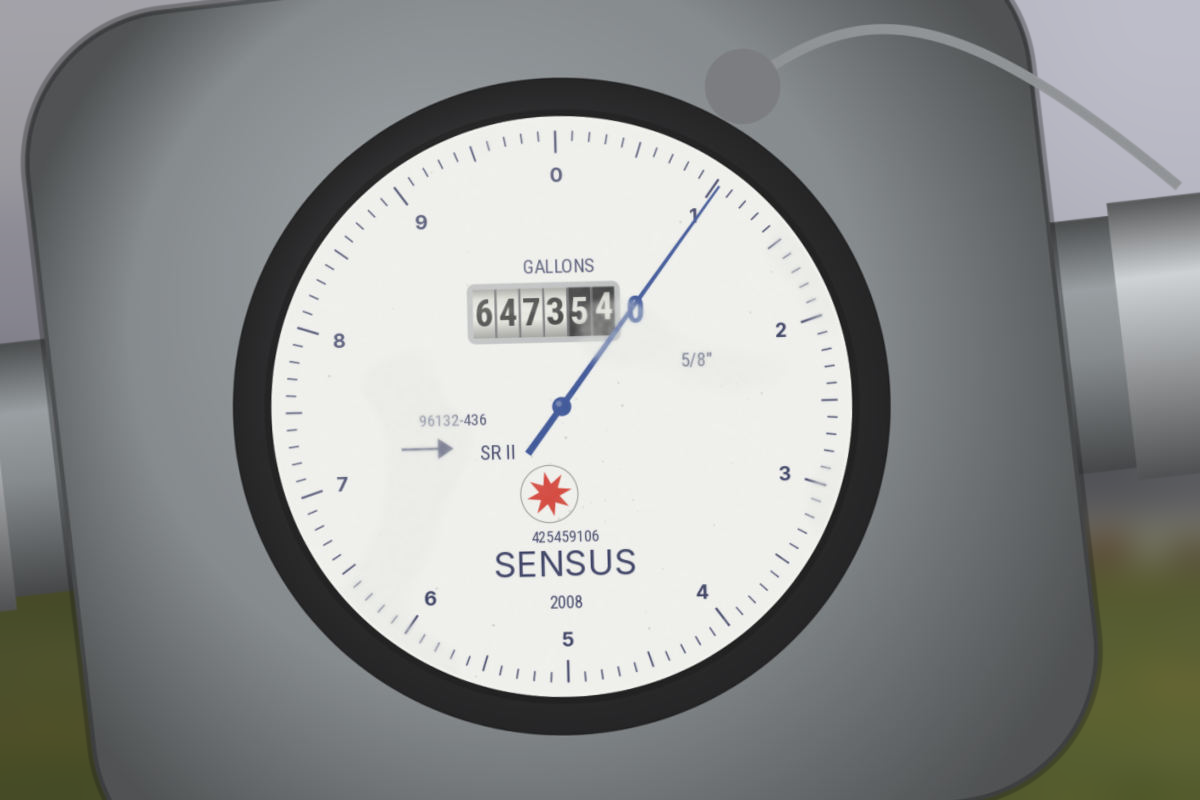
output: 6473541.0 (gal)
